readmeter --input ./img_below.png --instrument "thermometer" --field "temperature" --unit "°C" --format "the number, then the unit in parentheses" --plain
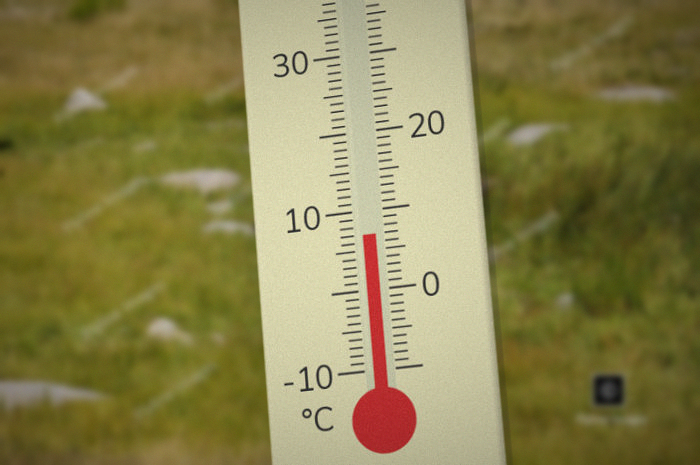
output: 7 (°C)
